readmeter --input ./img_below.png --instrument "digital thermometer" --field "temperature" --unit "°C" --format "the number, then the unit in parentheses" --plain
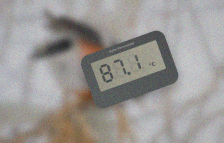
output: 87.1 (°C)
